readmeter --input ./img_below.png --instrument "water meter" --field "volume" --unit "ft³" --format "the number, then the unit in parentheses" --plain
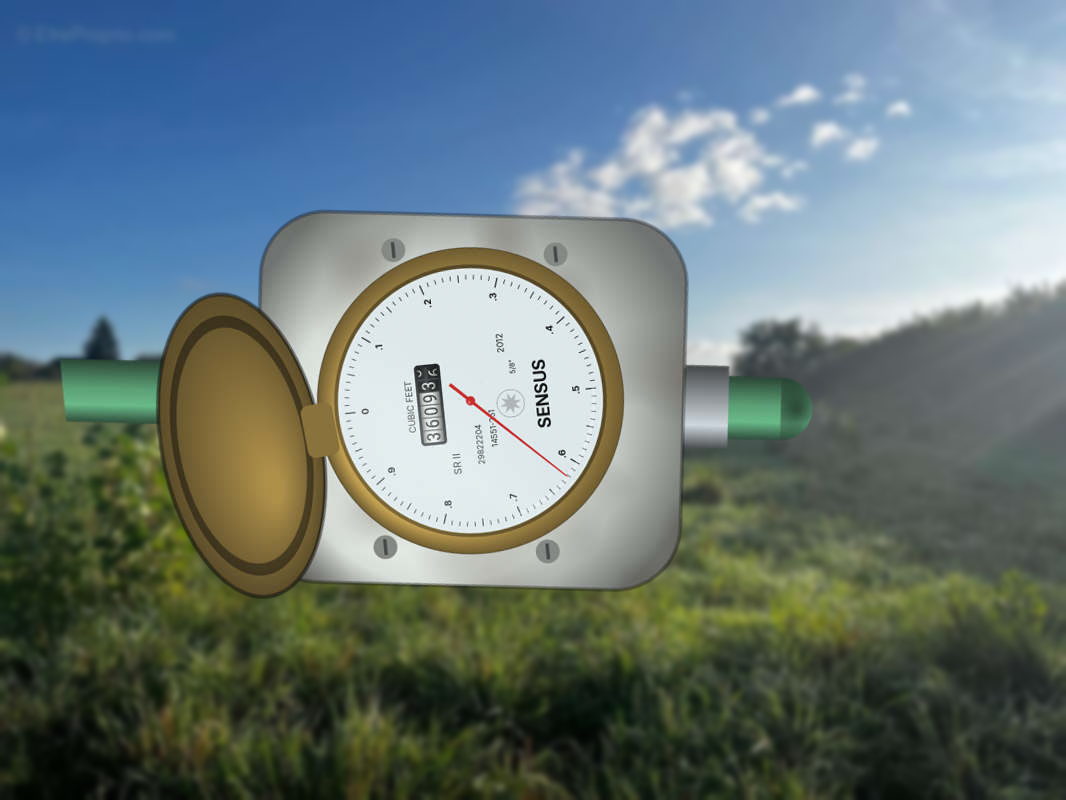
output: 360935.62 (ft³)
